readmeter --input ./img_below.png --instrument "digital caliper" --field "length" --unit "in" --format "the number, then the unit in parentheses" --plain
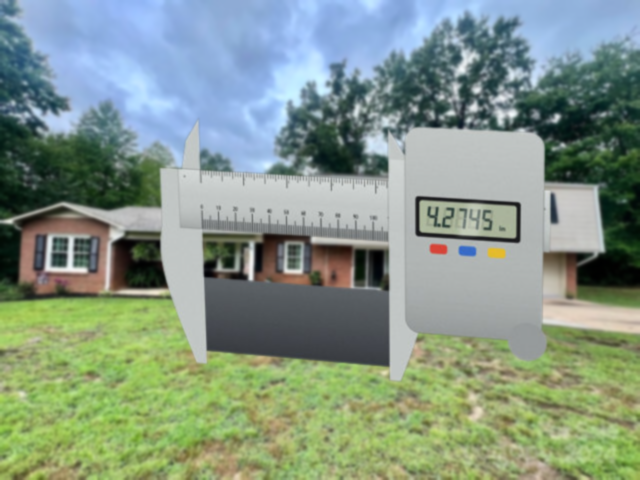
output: 4.2745 (in)
